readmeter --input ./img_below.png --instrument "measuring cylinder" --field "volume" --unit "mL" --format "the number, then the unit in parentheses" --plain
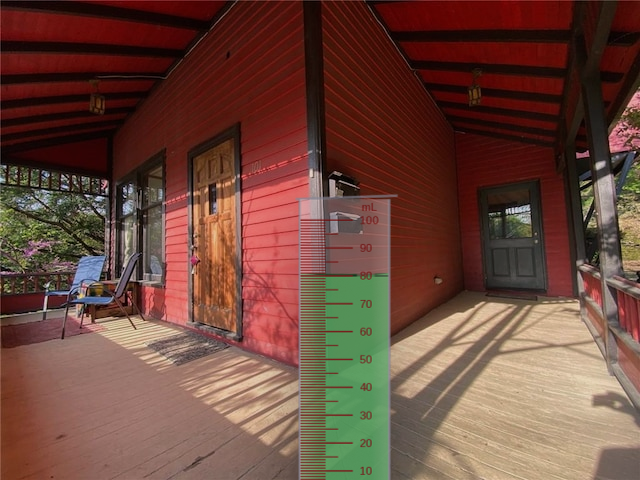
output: 80 (mL)
